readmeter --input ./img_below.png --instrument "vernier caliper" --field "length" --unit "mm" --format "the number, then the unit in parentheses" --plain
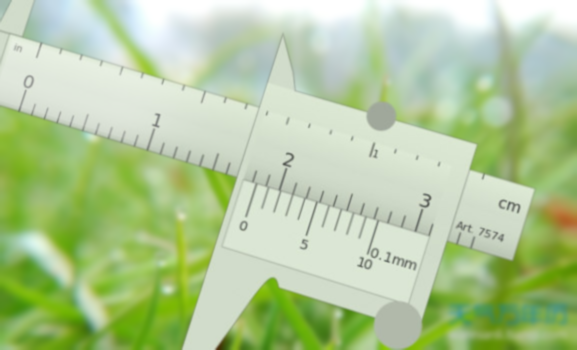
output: 18.3 (mm)
